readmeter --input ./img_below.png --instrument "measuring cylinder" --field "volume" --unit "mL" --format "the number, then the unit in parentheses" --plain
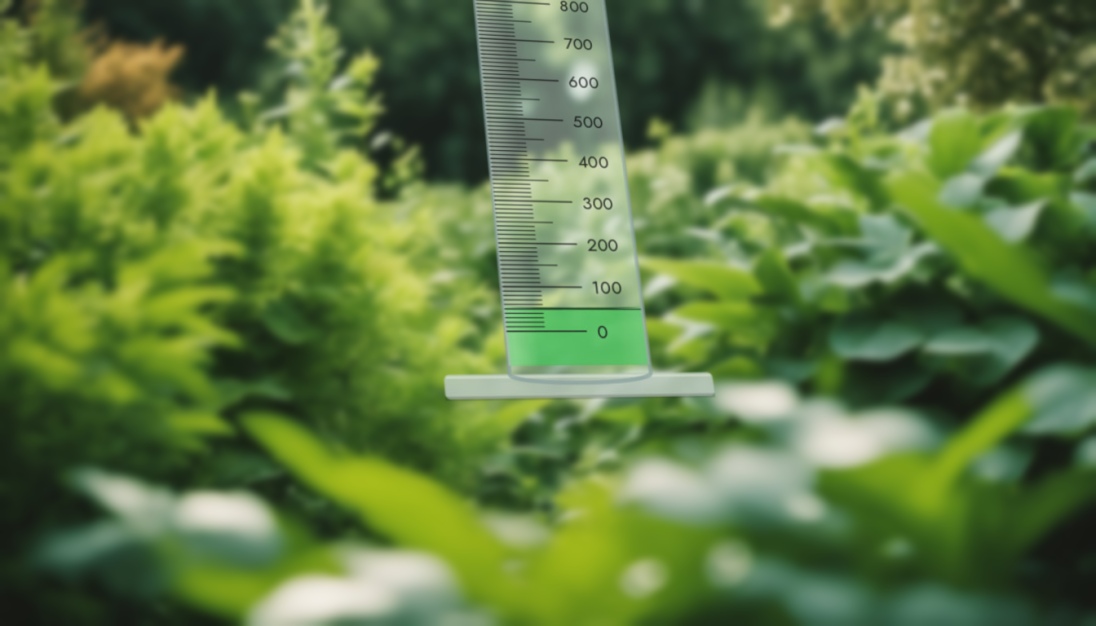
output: 50 (mL)
